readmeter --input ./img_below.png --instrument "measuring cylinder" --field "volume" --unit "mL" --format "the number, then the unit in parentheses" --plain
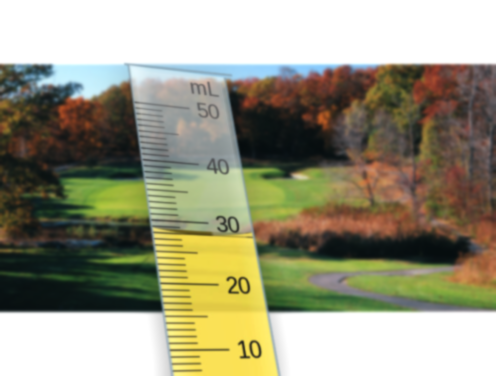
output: 28 (mL)
